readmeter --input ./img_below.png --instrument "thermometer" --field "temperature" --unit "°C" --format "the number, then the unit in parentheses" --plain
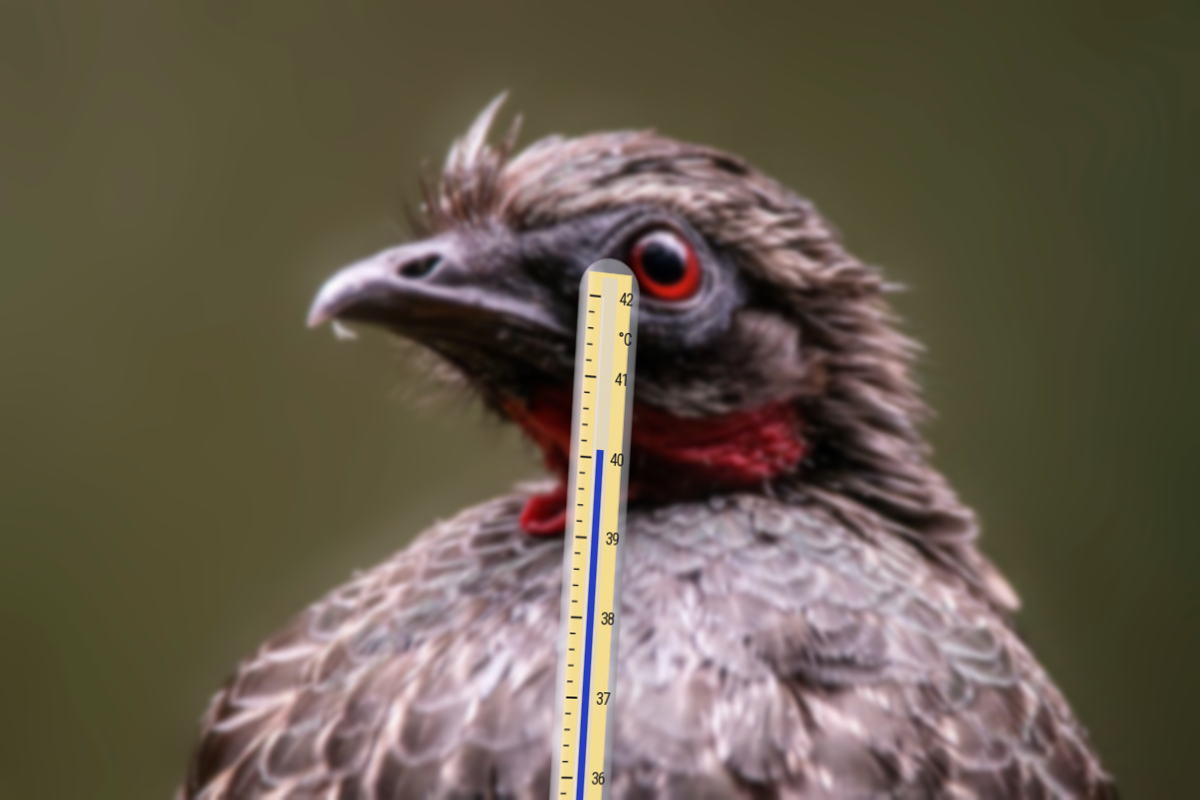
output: 40.1 (°C)
